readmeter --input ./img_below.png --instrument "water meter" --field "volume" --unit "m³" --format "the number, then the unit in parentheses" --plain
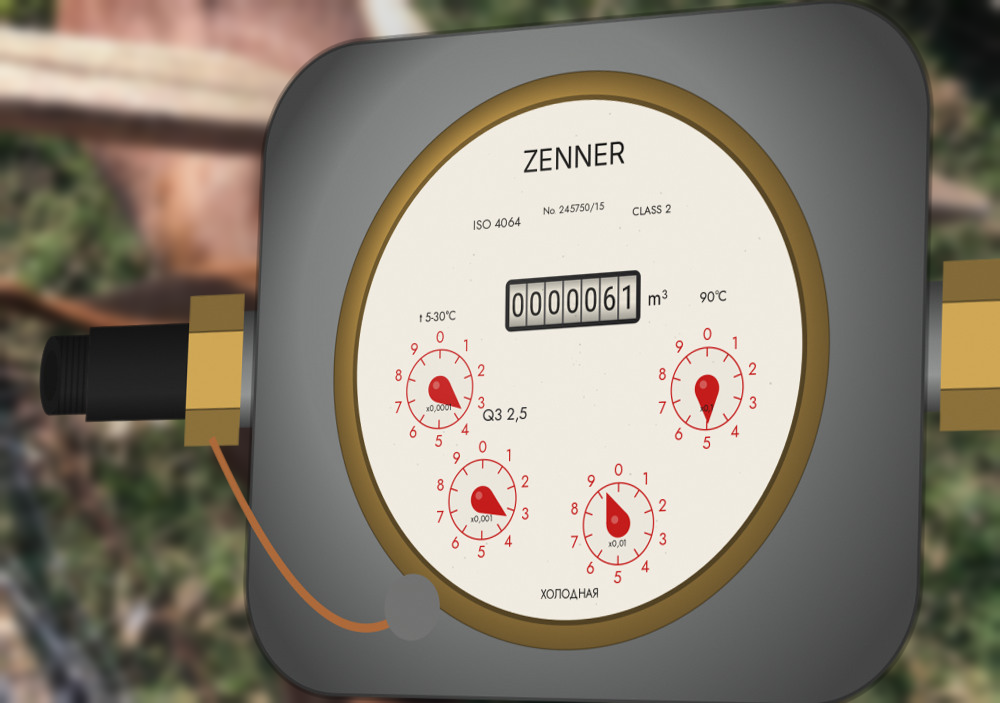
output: 61.4933 (m³)
